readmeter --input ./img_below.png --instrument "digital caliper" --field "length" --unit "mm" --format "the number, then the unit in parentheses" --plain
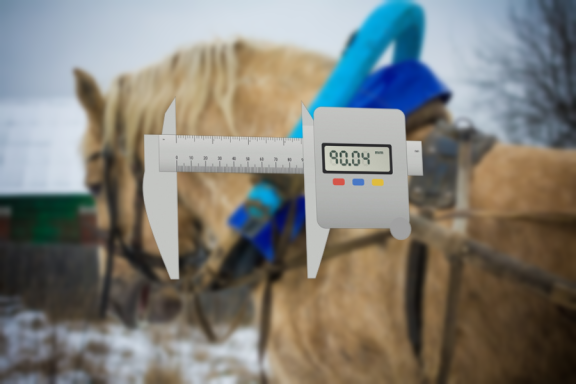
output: 90.04 (mm)
